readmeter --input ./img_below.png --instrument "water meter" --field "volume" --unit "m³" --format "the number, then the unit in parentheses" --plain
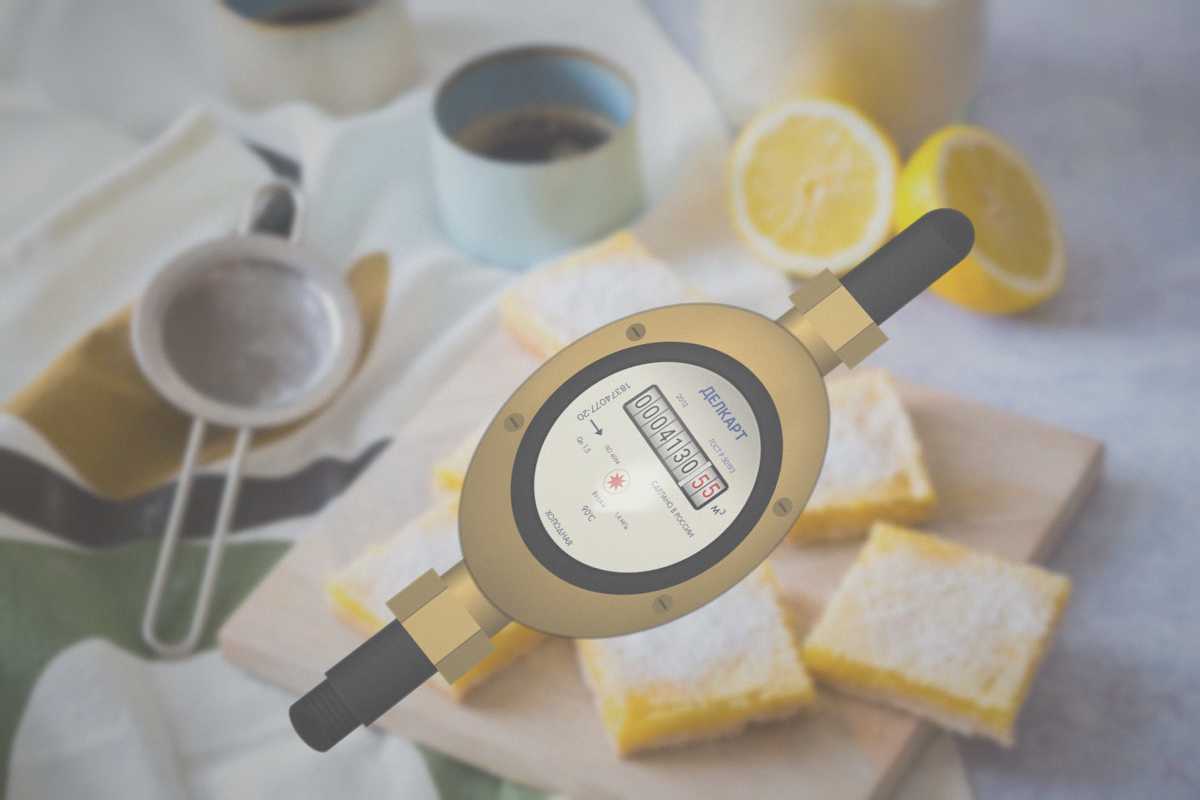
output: 4130.55 (m³)
